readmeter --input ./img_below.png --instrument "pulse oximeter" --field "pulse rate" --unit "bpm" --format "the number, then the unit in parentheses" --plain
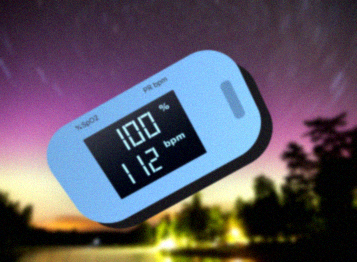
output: 112 (bpm)
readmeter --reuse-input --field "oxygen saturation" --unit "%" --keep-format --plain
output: 100 (%)
